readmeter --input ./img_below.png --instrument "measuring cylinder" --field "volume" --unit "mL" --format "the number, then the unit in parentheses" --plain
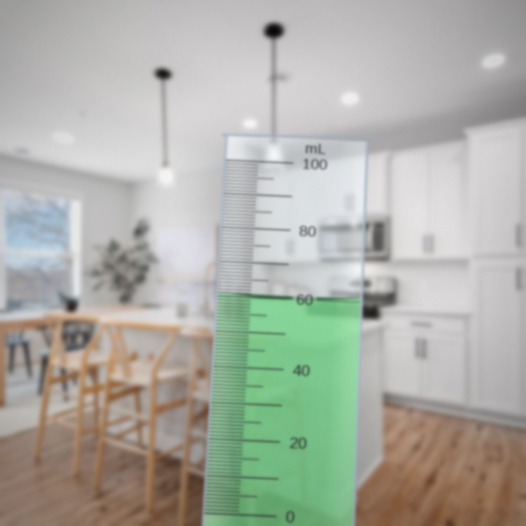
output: 60 (mL)
